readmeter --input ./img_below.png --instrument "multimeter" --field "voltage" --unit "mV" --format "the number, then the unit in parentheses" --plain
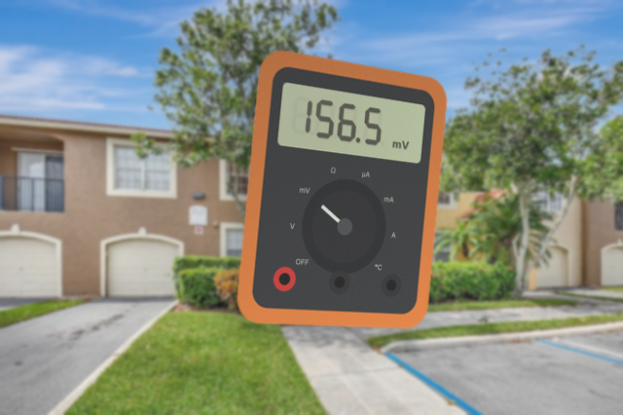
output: 156.5 (mV)
